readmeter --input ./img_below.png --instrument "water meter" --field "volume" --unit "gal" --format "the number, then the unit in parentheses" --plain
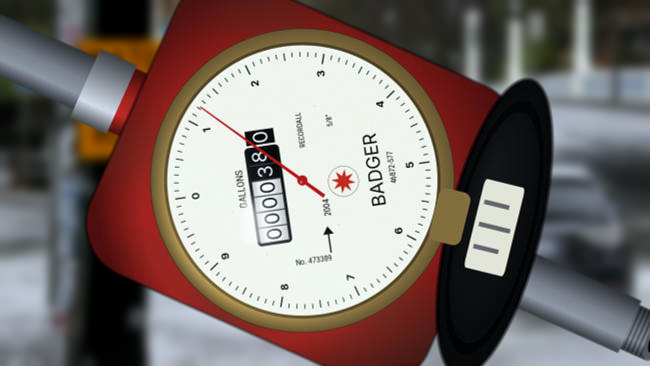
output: 381.2 (gal)
